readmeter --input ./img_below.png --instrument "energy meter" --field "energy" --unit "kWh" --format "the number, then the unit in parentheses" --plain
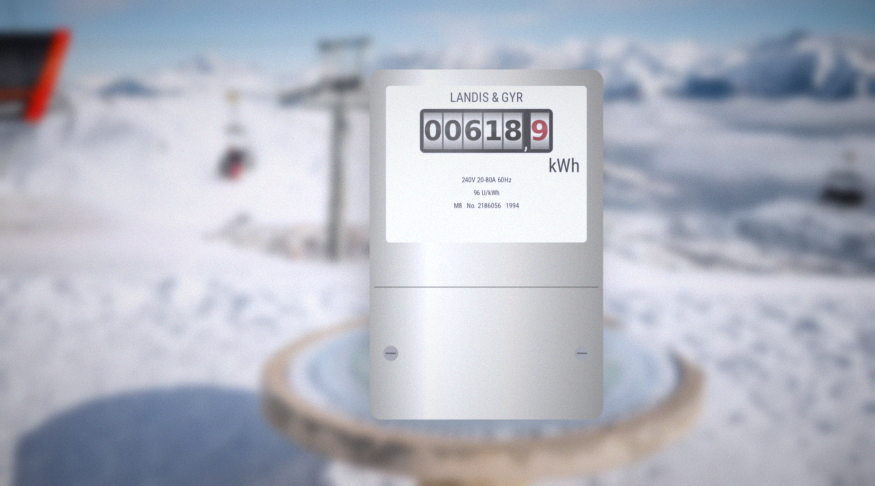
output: 618.9 (kWh)
